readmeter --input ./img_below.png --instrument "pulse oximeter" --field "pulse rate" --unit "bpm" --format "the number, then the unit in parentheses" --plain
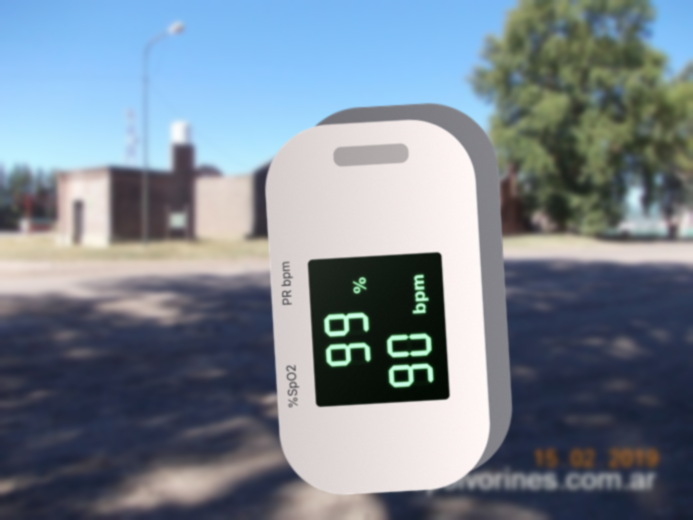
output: 90 (bpm)
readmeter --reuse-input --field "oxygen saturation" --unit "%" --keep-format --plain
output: 99 (%)
